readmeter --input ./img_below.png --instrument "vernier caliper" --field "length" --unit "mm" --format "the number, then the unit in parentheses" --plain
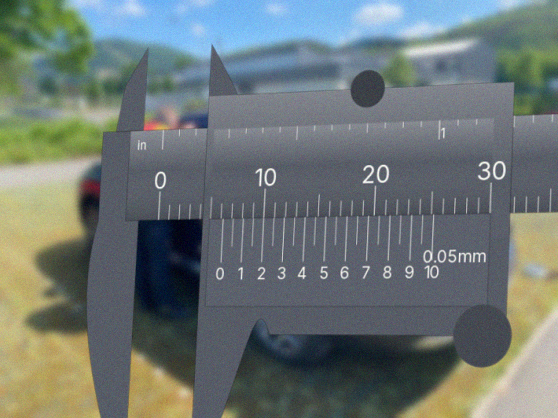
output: 6.2 (mm)
